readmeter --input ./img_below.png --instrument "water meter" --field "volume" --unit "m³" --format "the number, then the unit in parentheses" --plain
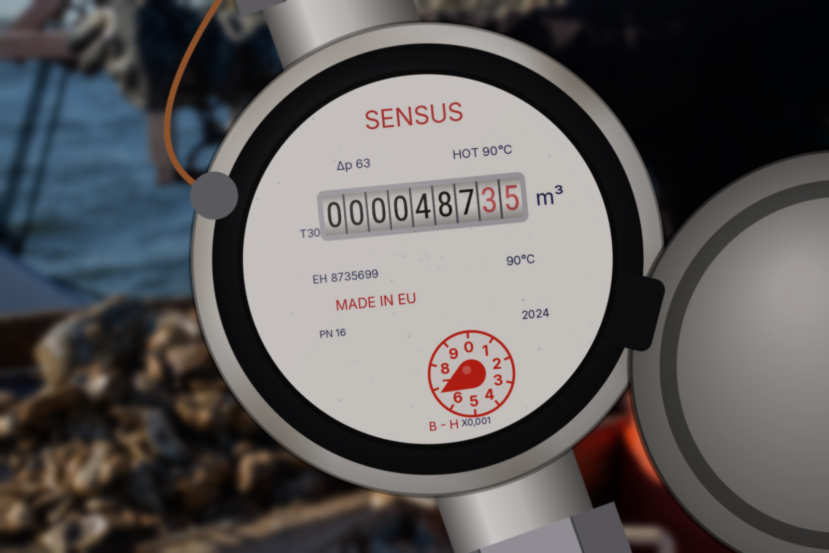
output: 487.356 (m³)
